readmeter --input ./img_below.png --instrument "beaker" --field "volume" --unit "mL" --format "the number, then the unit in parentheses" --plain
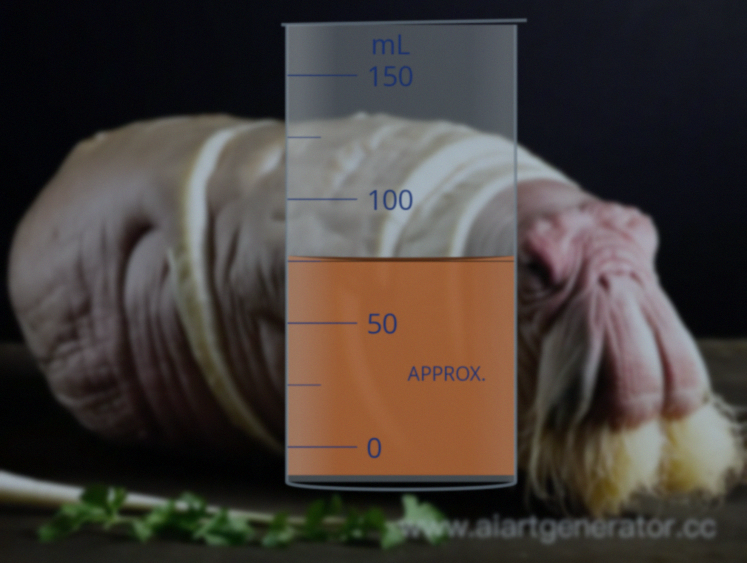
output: 75 (mL)
